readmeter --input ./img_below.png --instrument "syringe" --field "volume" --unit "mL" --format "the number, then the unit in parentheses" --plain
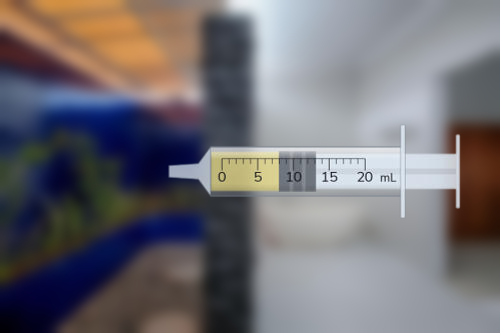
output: 8 (mL)
